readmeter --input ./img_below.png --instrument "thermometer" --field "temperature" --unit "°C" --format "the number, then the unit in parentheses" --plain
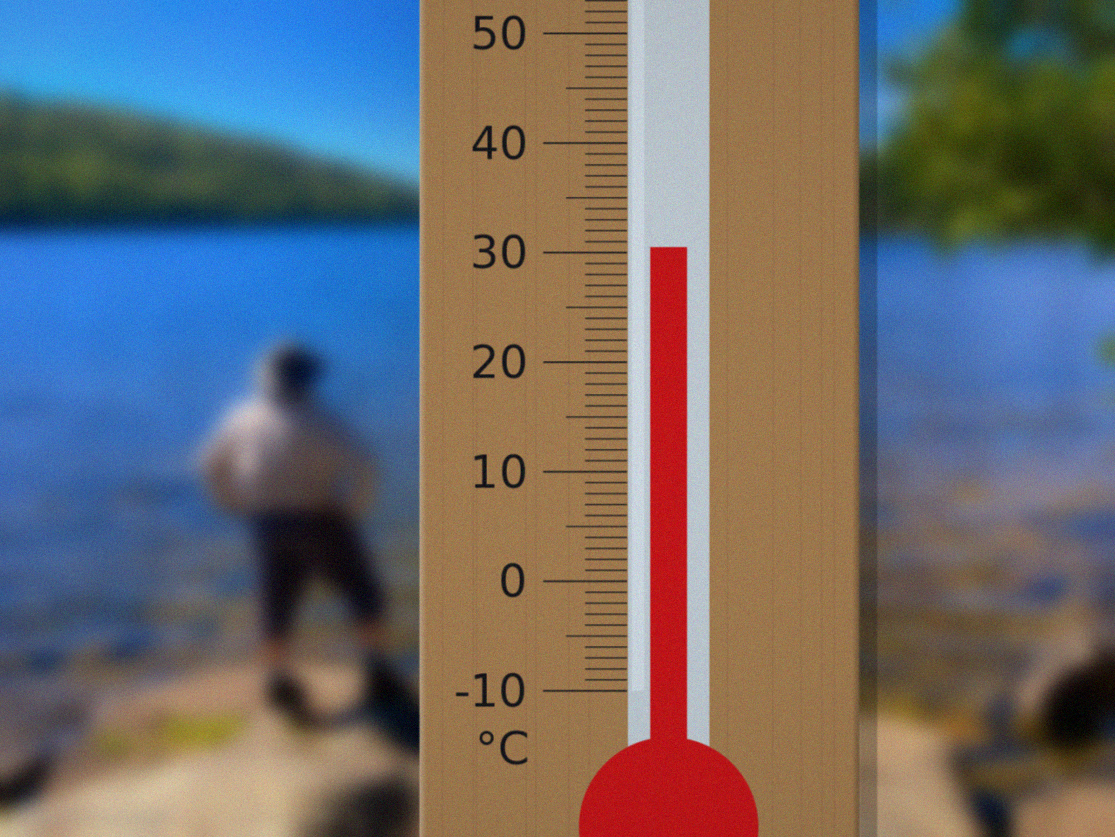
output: 30.5 (°C)
